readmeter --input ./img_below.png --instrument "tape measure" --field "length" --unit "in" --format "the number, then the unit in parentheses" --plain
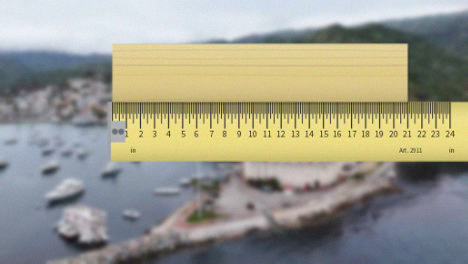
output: 21 (in)
